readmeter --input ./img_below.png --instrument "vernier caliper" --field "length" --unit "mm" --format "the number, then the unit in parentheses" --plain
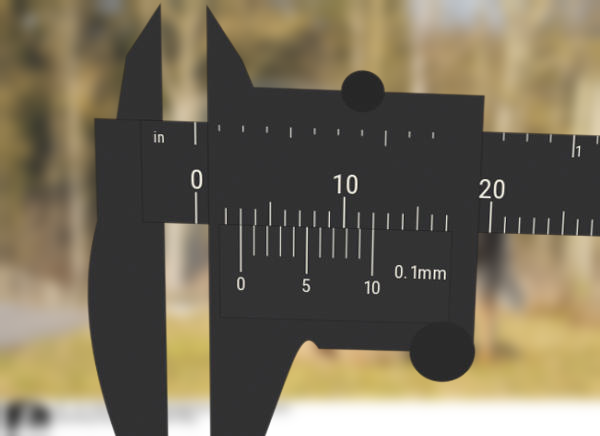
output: 3.0 (mm)
